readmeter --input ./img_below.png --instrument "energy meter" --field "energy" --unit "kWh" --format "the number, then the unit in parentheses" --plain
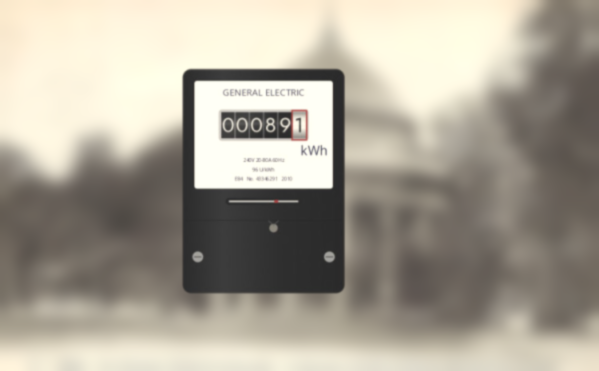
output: 89.1 (kWh)
